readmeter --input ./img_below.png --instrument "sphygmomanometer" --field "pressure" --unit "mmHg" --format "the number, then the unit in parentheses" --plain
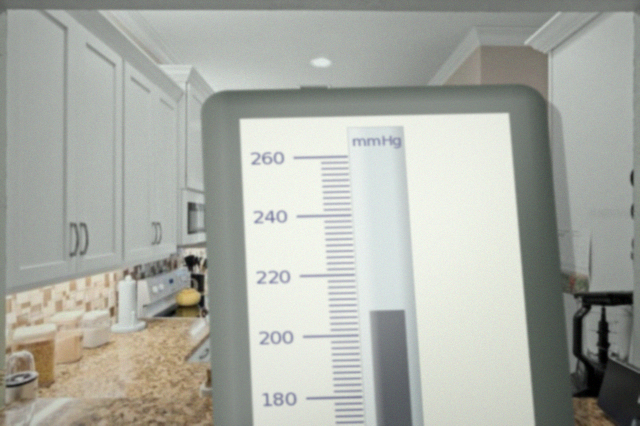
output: 208 (mmHg)
